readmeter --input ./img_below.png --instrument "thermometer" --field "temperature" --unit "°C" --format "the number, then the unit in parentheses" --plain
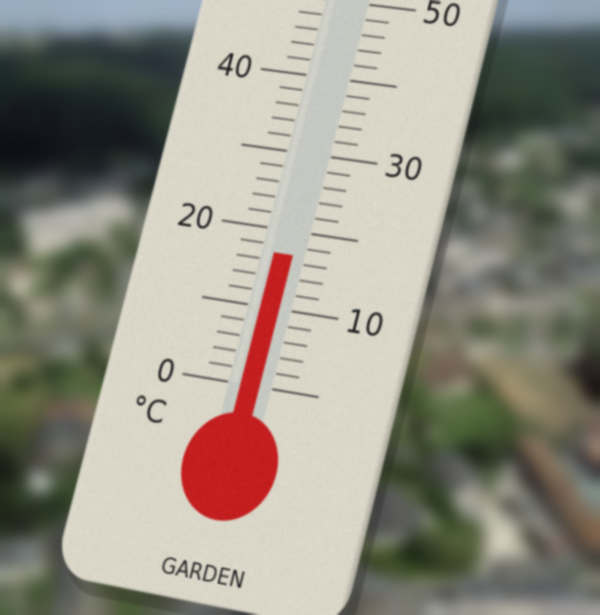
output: 17 (°C)
